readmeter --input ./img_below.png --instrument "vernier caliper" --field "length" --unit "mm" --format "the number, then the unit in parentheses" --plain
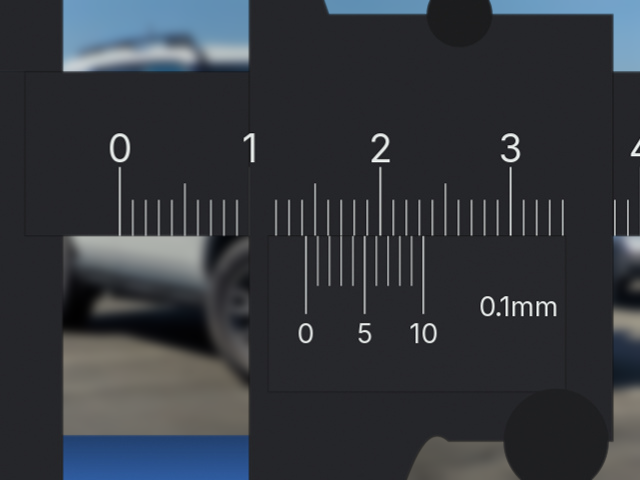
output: 14.3 (mm)
